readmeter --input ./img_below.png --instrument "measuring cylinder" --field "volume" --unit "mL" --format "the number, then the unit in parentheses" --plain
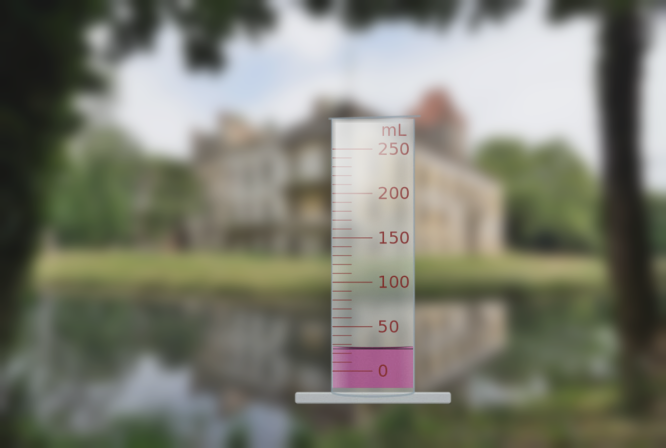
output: 25 (mL)
